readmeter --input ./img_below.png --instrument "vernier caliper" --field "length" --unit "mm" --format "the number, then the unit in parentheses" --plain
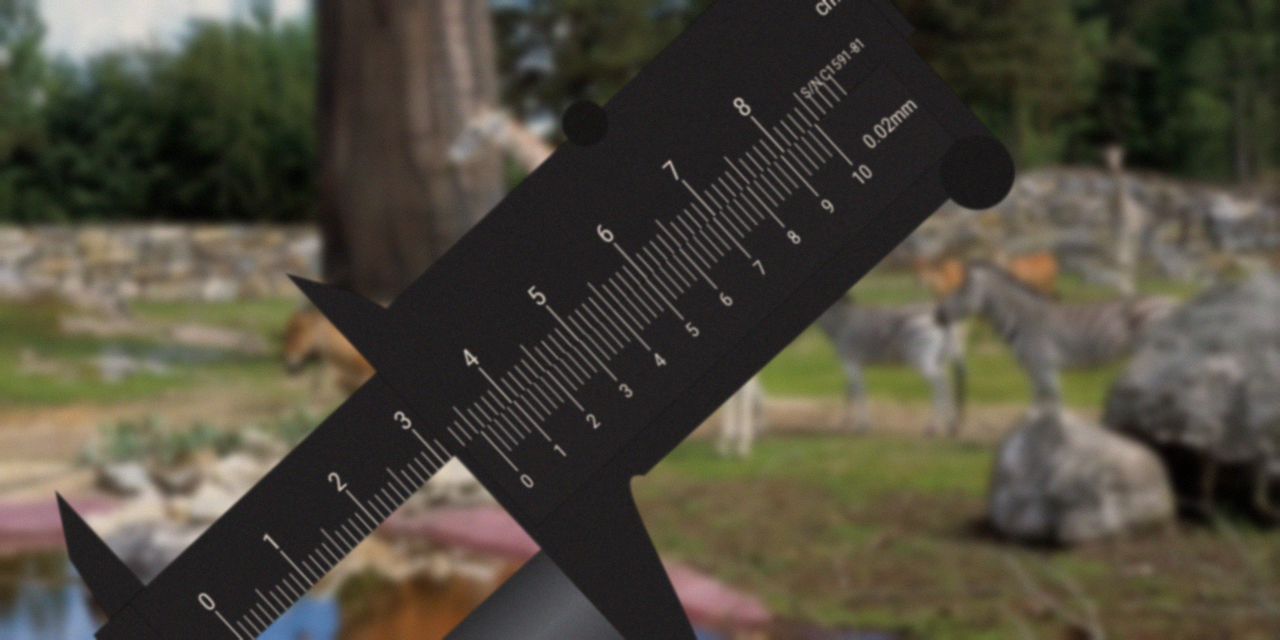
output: 35.4 (mm)
